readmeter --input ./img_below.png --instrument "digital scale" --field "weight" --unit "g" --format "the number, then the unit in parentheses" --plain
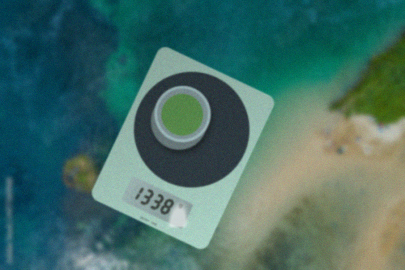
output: 1338 (g)
